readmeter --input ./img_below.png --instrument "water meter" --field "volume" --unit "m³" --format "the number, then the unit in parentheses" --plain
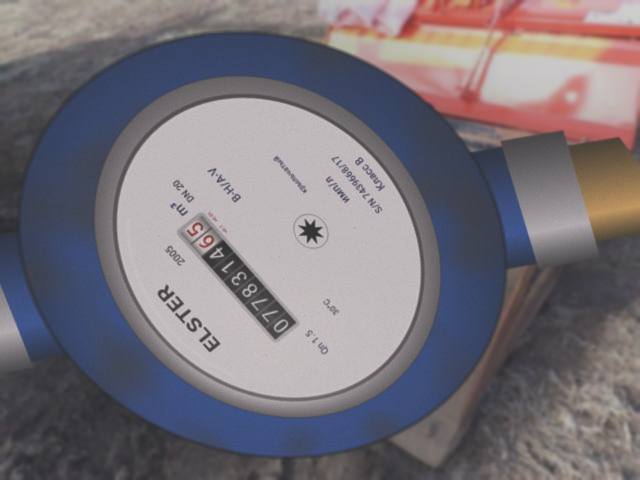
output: 778314.65 (m³)
